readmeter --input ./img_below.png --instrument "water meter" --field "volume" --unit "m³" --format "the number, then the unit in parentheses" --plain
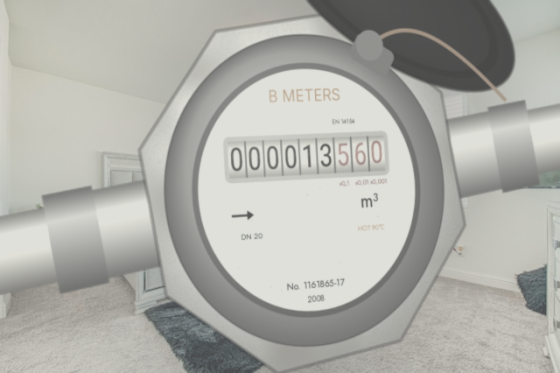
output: 13.560 (m³)
